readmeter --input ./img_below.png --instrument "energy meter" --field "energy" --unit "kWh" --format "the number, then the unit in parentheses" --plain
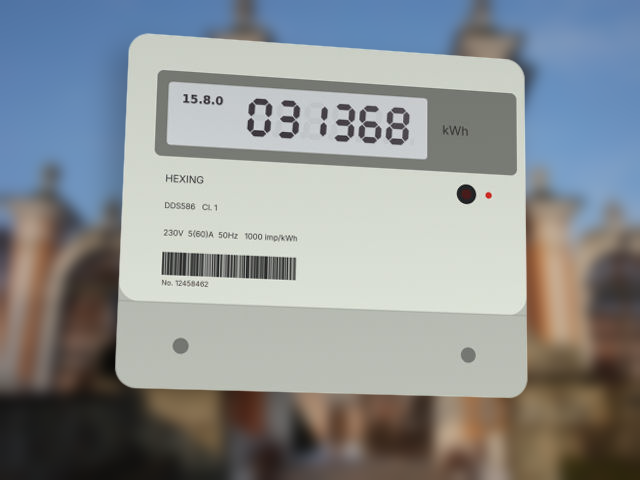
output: 31368 (kWh)
